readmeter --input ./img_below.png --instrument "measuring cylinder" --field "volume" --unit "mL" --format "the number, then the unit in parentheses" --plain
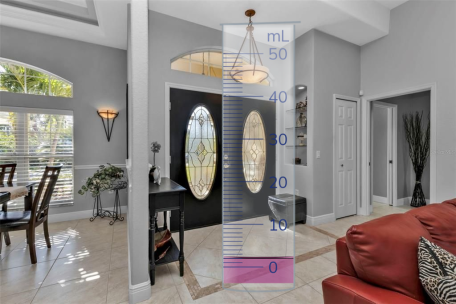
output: 2 (mL)
